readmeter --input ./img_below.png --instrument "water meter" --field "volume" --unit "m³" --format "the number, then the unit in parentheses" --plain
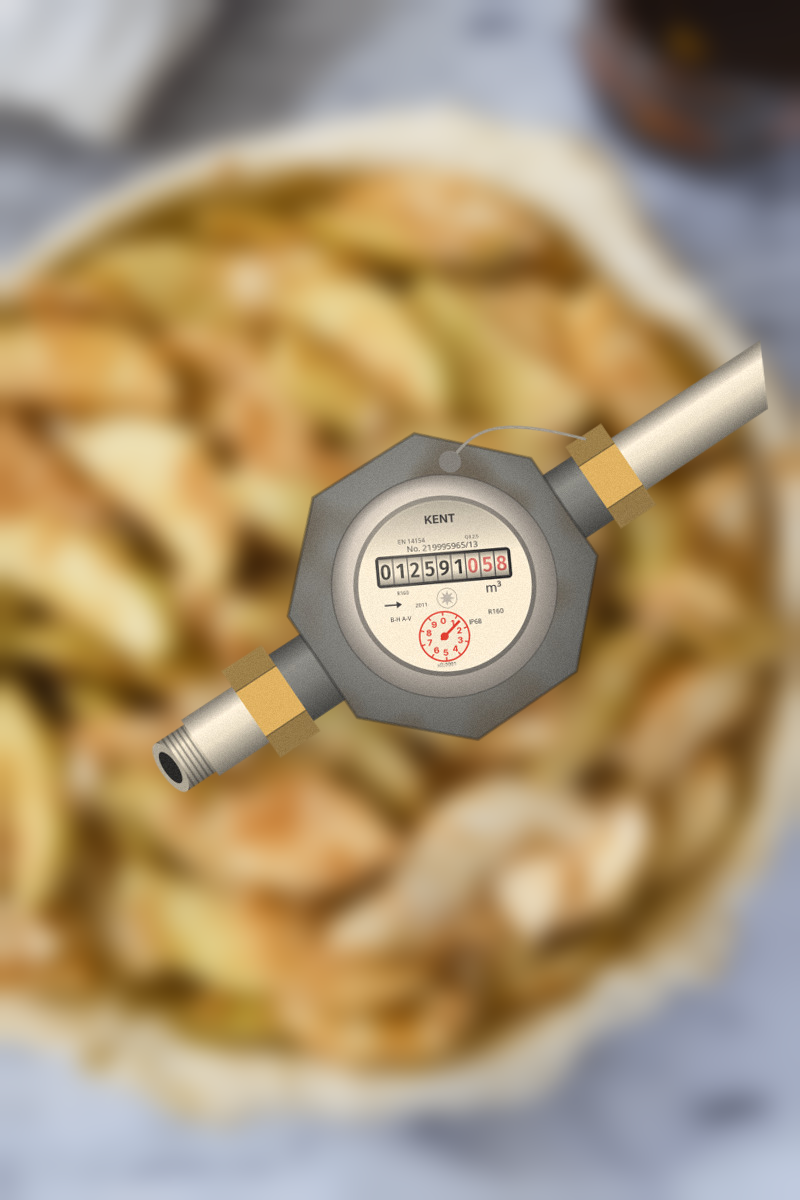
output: 12591.0581 (m³)
